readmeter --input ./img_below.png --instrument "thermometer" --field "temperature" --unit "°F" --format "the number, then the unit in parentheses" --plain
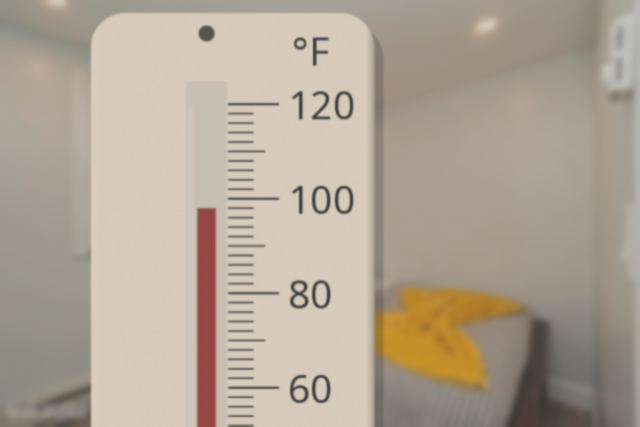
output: 98 (°F)
